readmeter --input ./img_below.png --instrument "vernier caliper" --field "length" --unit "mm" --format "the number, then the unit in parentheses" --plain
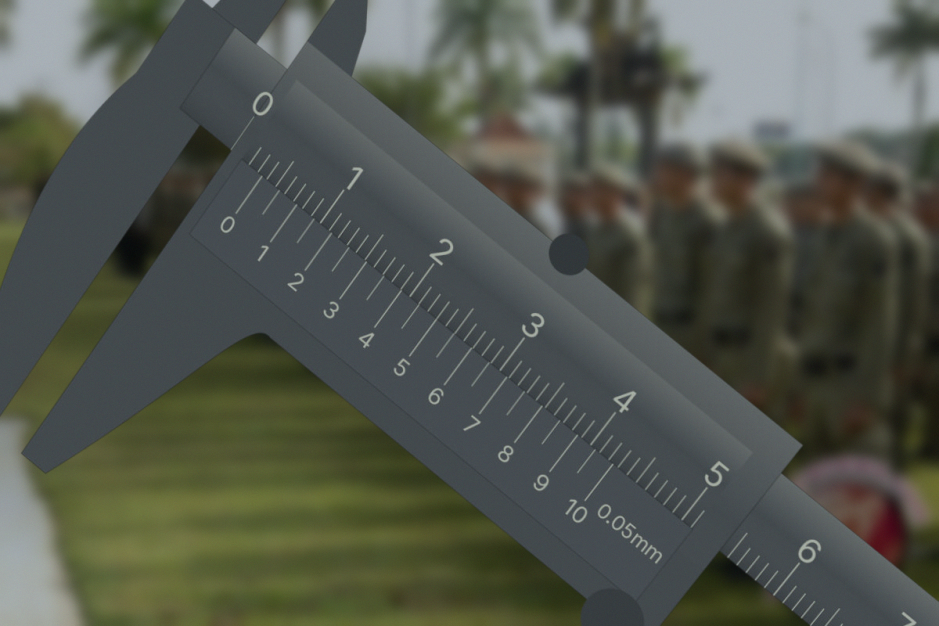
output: 3.5 (mm)
